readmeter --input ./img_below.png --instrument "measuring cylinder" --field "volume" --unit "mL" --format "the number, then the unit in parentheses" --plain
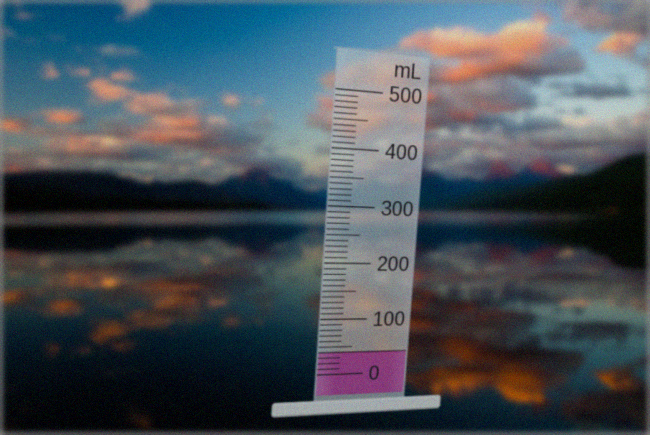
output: 40 (mL)
